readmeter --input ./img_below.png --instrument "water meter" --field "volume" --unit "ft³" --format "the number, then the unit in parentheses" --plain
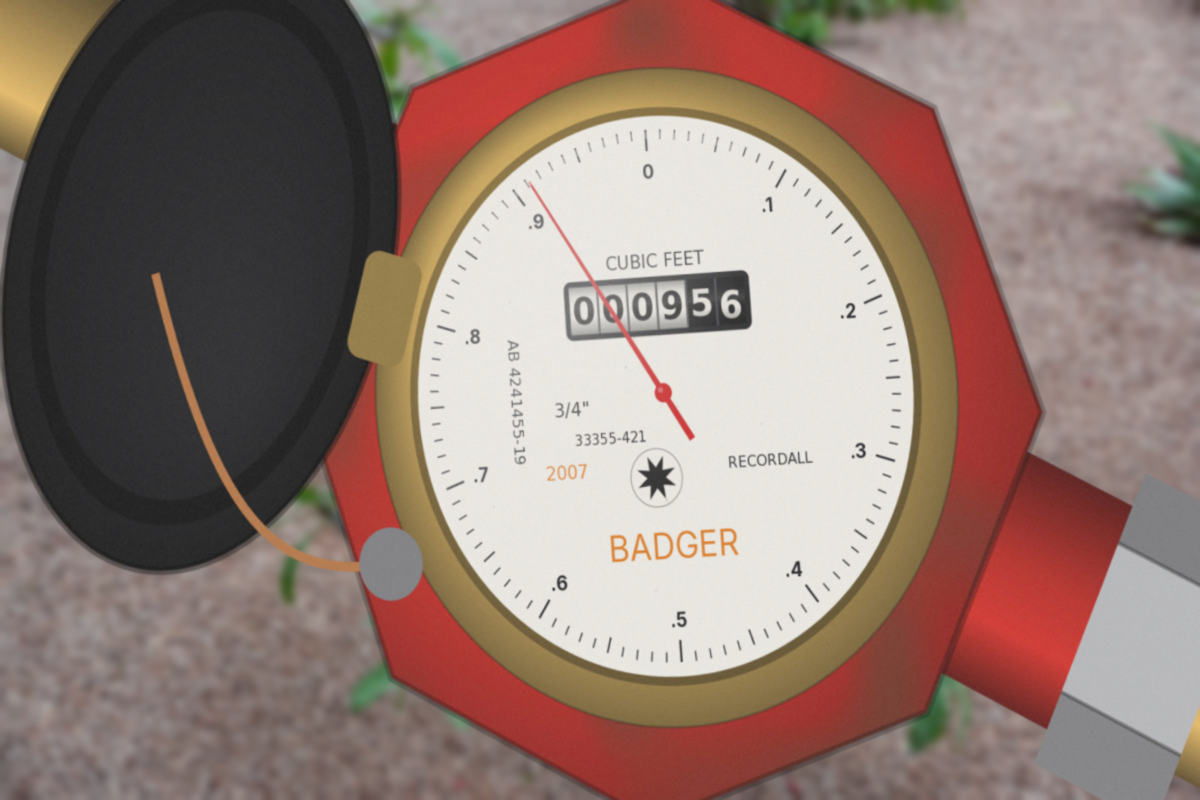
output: 955.91 (ft³)
